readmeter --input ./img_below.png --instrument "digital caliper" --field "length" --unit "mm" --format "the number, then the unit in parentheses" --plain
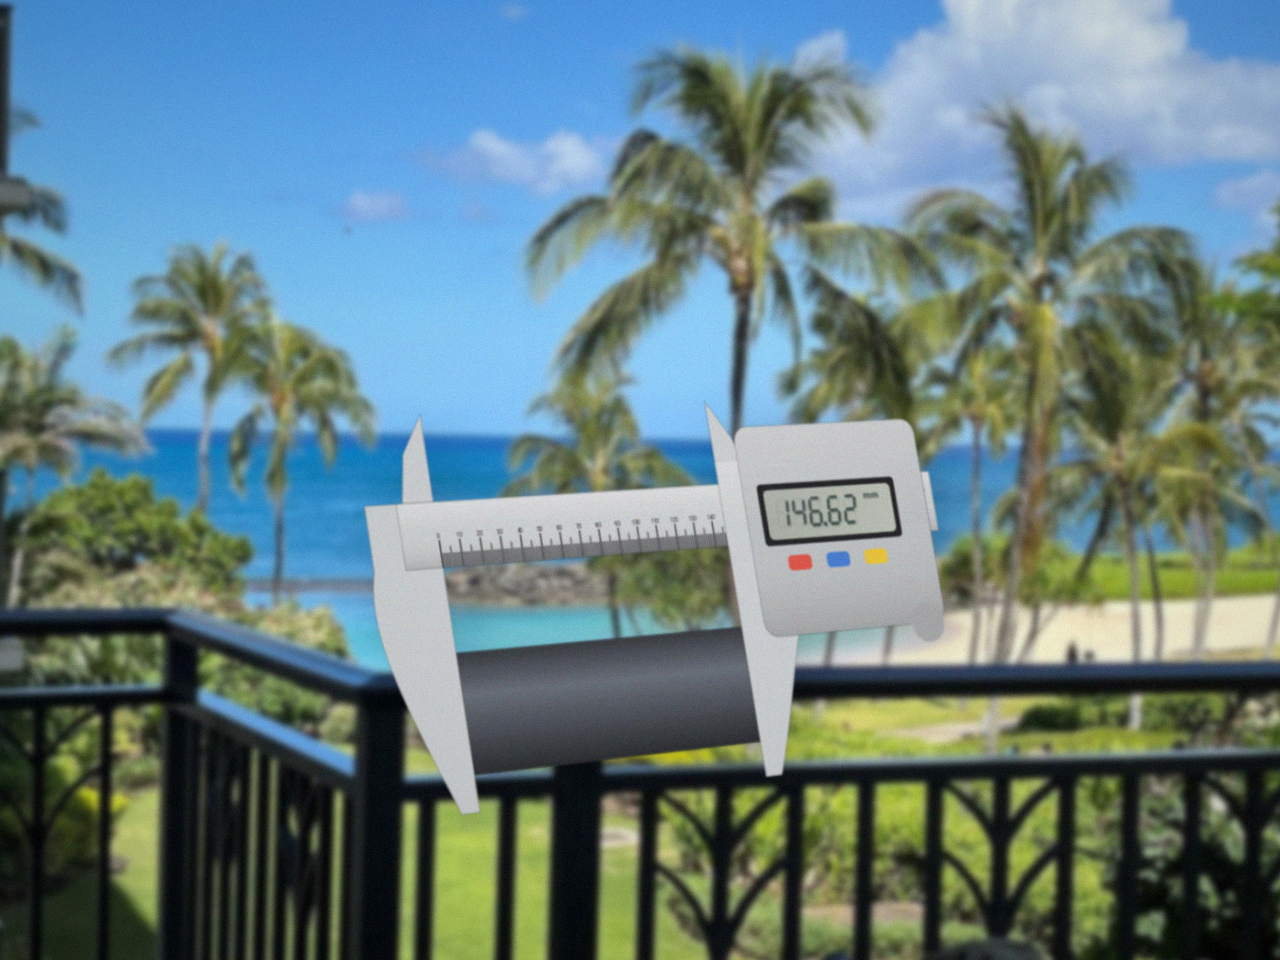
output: 146.62 (mm)
